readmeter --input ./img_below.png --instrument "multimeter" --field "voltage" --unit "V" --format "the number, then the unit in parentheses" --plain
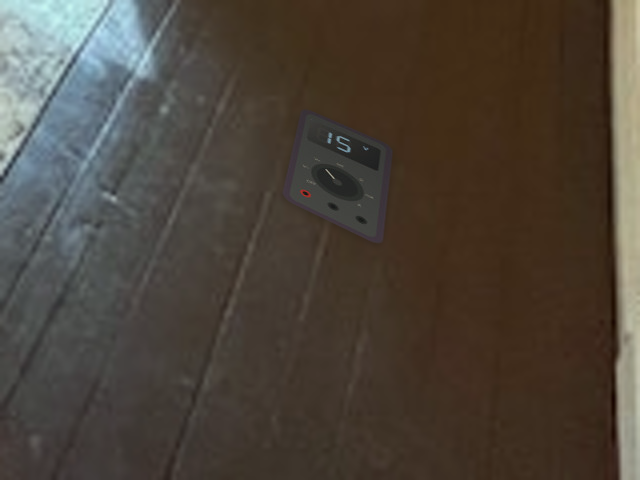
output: 15 (V)
